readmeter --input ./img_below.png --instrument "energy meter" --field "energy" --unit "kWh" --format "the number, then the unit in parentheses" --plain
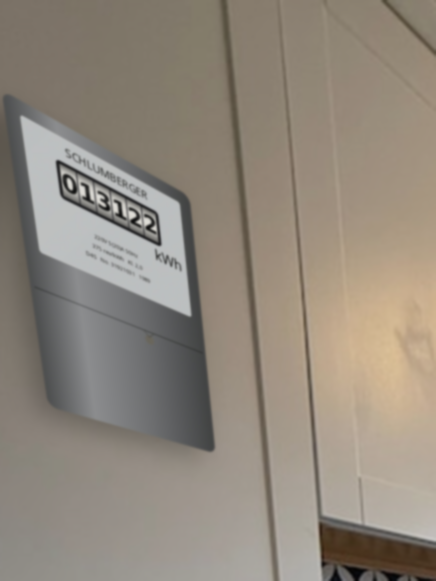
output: 13122 (kWh)
